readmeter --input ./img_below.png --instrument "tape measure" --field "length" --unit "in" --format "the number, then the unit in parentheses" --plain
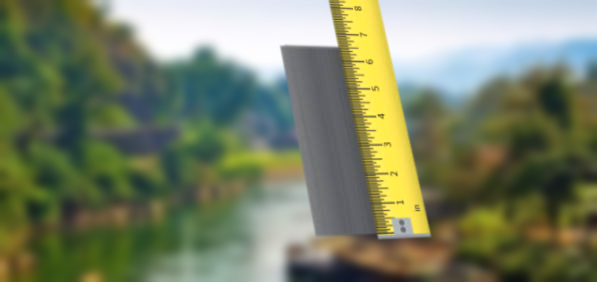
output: 6.5 (in)
